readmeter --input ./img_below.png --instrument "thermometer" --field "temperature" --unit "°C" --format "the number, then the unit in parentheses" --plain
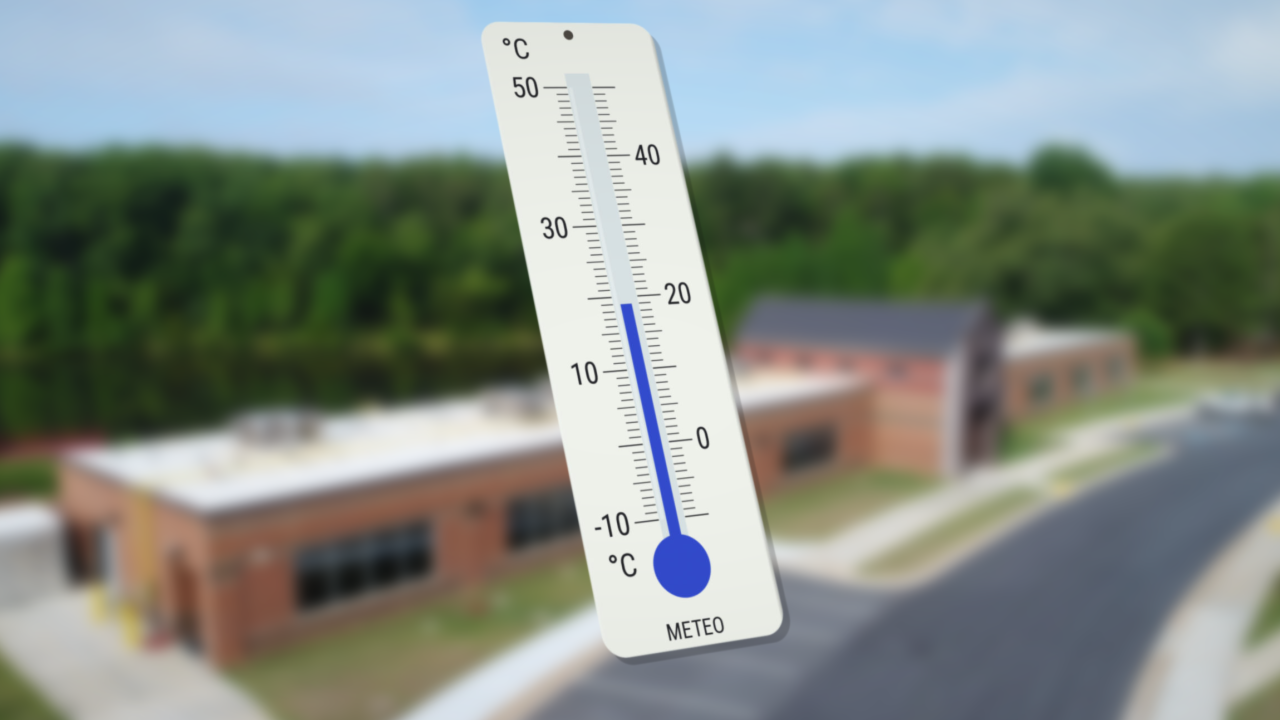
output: 19 (°C)
